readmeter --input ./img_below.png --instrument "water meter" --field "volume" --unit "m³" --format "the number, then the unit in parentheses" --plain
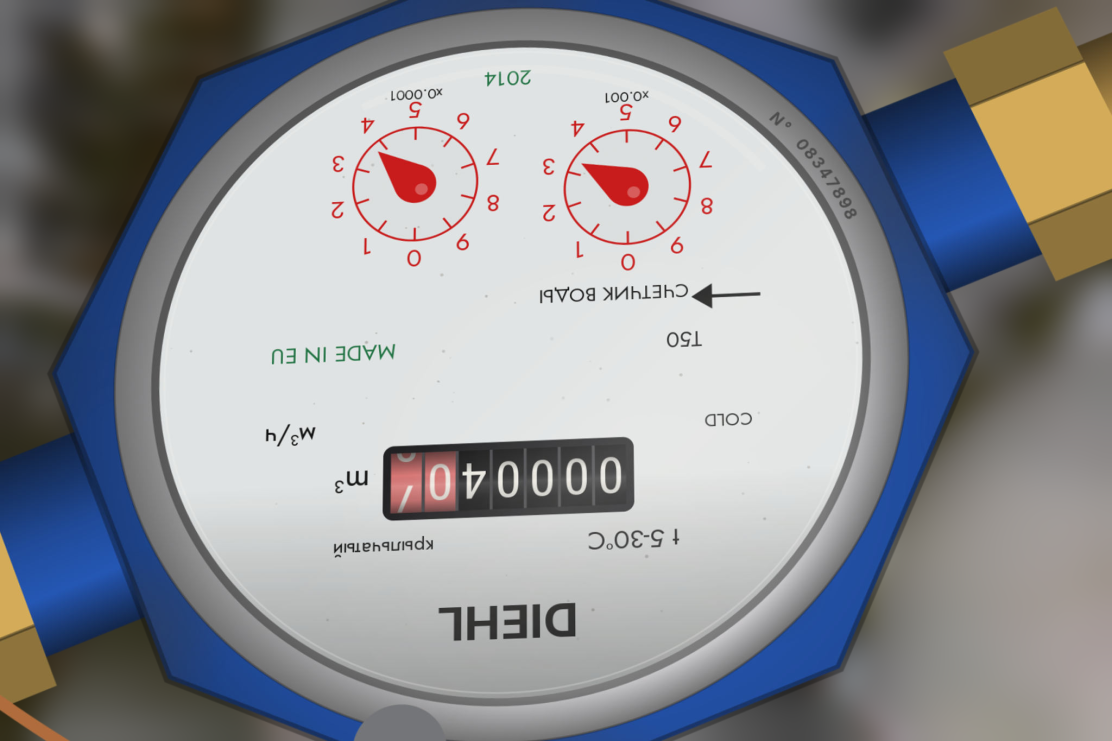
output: 4.0733 (m³)
